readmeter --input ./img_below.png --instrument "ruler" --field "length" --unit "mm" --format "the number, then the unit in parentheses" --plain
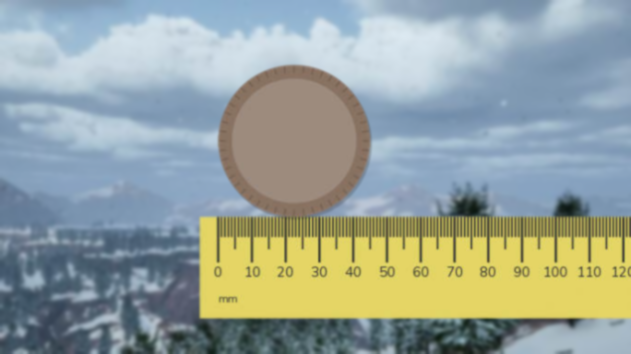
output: 45 (mm)
